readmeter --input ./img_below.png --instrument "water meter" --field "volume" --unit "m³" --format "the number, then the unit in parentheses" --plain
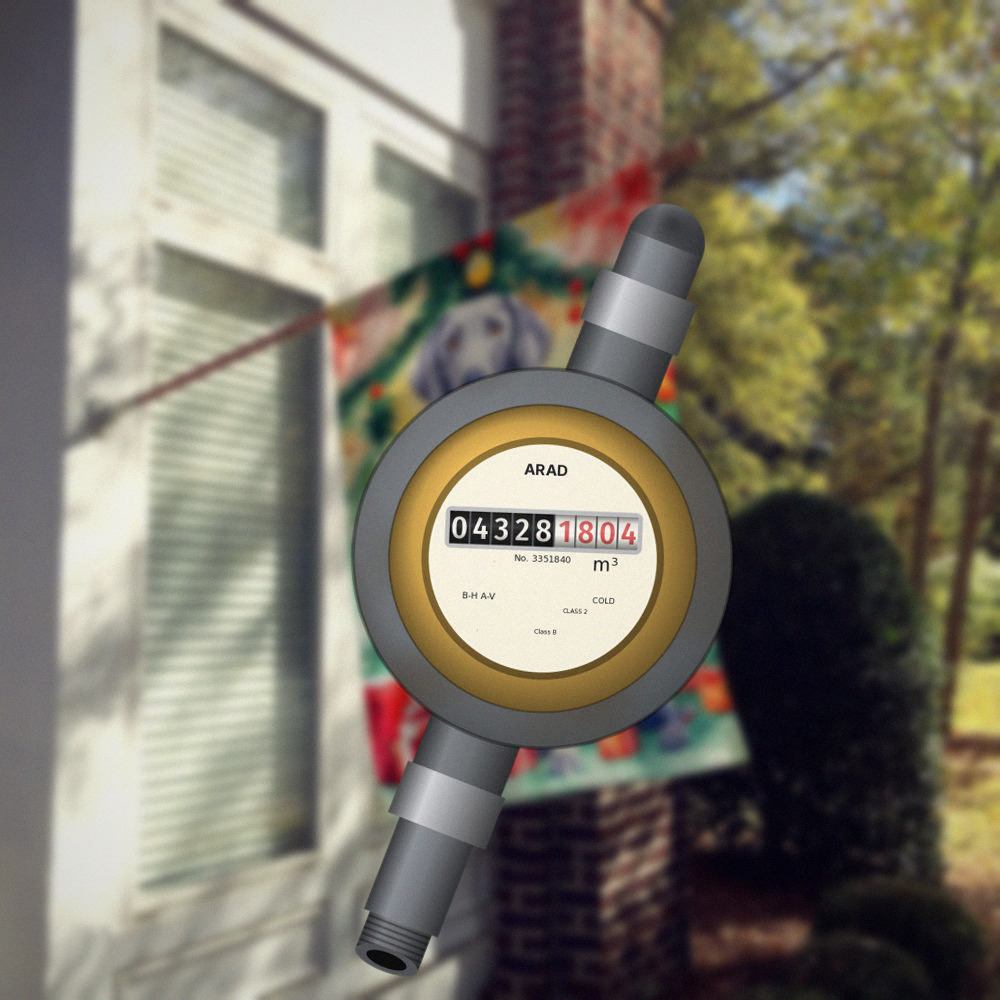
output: 4328.1804 (m³)
